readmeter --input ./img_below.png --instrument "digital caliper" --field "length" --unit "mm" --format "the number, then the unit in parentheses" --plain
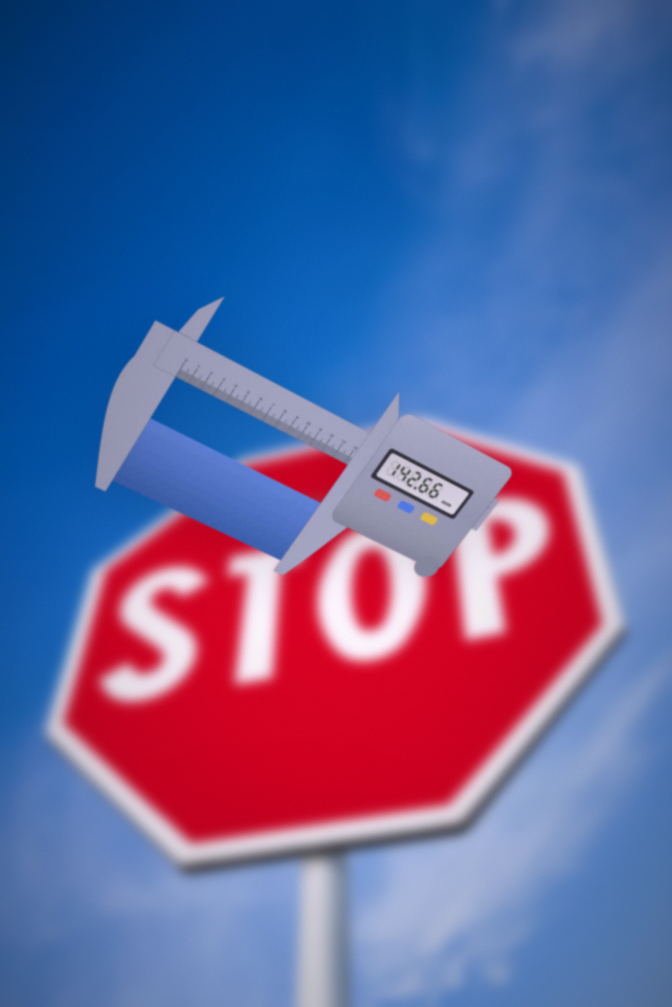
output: 142.66 (mm)
